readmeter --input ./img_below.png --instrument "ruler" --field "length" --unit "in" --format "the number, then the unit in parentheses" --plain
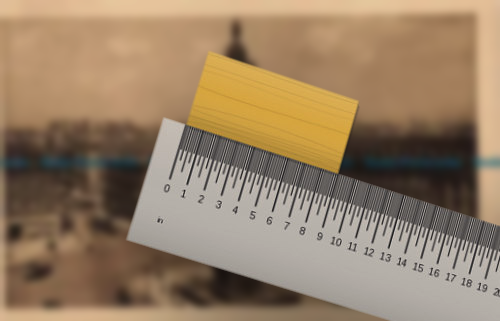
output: 9 (in)
